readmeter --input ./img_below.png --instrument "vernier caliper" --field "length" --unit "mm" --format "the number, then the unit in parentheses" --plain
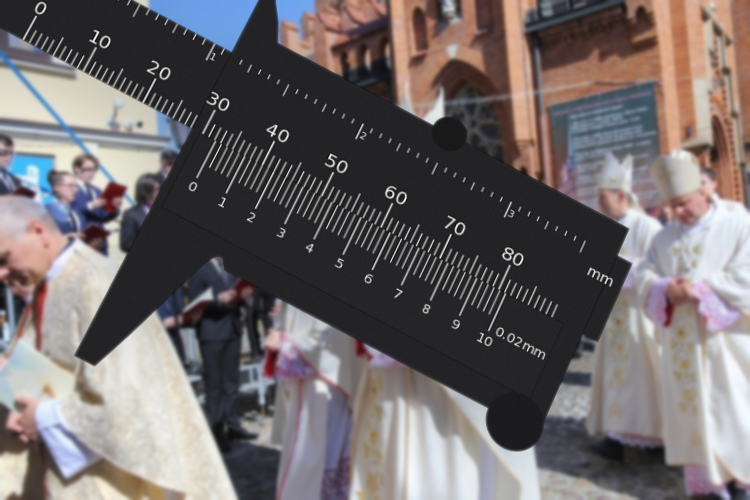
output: 32.2 (mm)
